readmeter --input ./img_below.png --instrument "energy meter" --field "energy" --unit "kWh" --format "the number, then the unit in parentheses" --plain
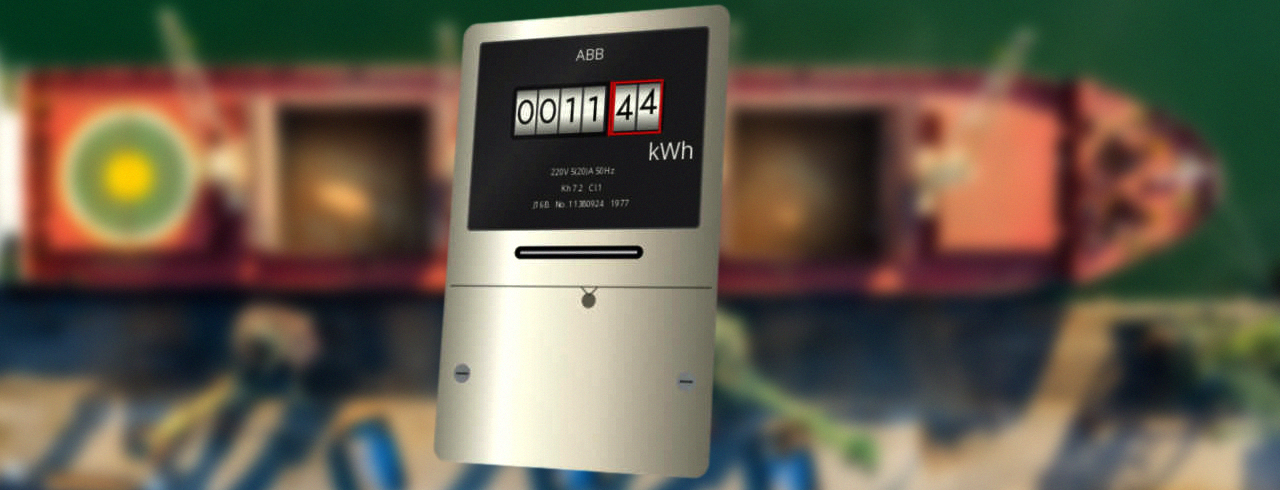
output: 11.44 (kWh)
